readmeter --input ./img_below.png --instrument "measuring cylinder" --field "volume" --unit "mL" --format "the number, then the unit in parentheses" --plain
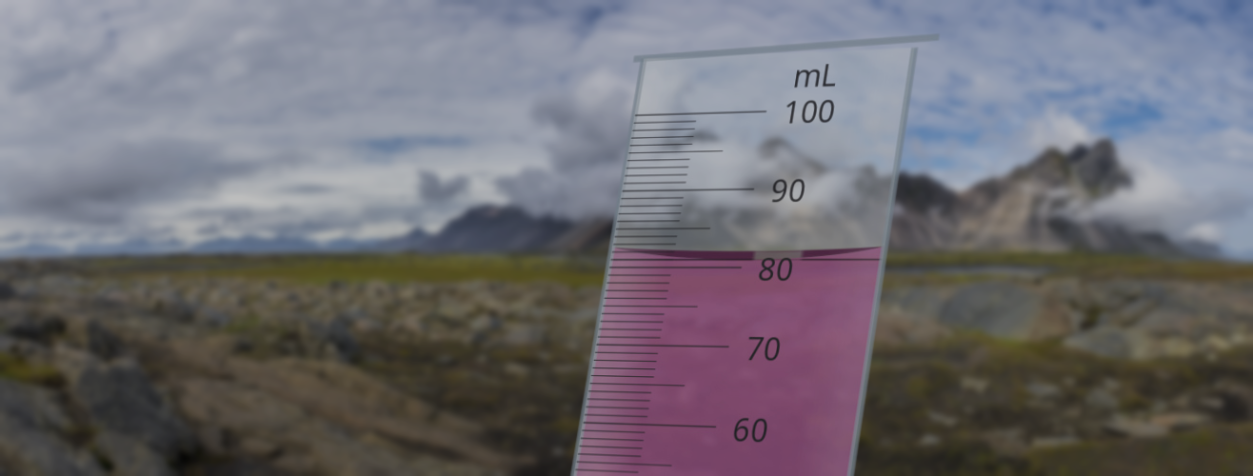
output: 81 (mL)
